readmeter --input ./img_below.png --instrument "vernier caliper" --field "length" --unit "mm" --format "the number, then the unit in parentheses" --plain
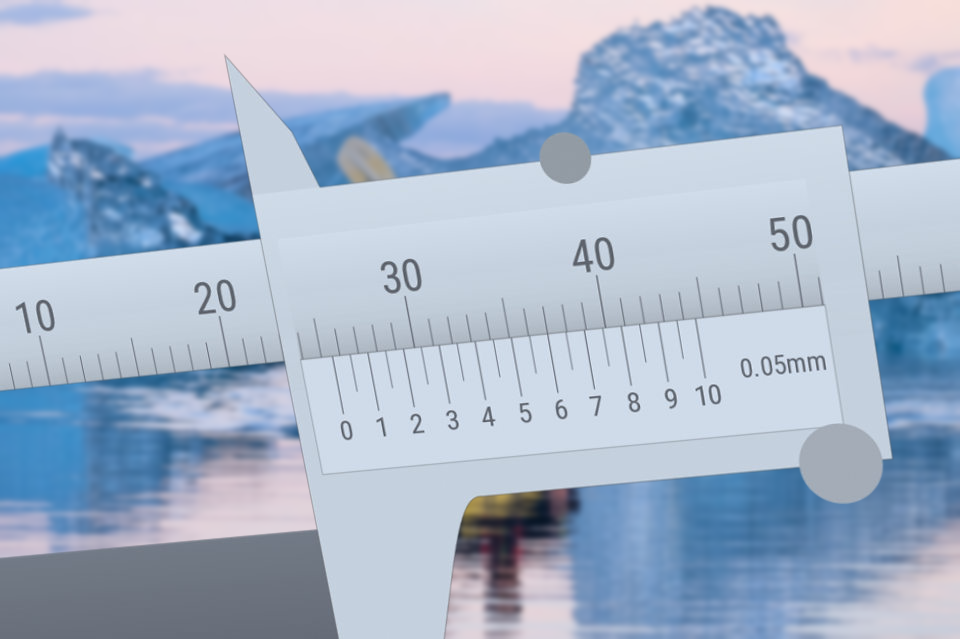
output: 25.6 (mm)
